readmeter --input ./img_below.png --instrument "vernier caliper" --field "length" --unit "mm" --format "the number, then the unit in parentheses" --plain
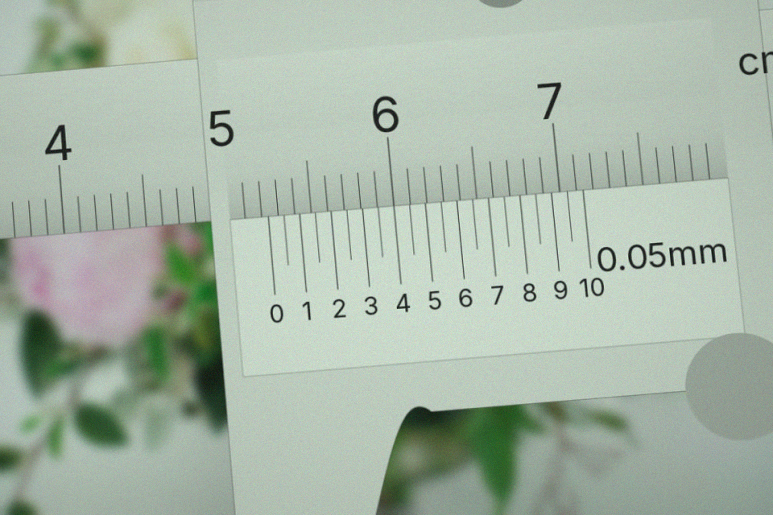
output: 52.4 (mm)
